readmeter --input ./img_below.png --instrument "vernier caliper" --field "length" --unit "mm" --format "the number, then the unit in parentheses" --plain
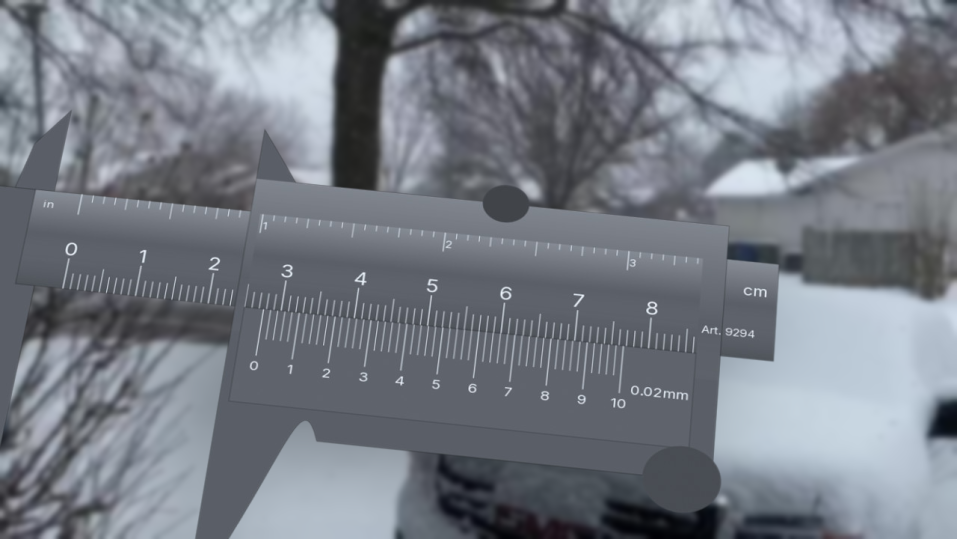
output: 27.6 (mm)
